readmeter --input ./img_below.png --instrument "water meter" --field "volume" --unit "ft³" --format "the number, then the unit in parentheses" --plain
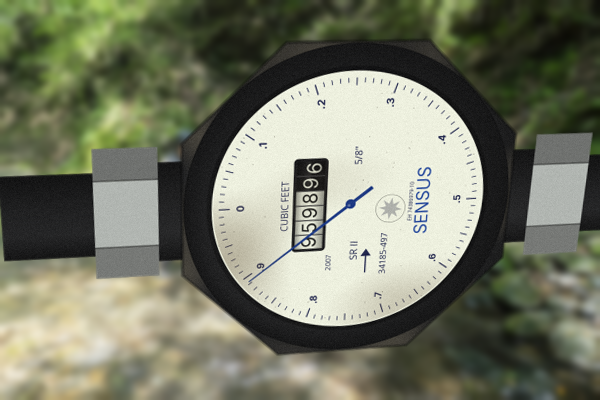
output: 959895.89 (ft³)
